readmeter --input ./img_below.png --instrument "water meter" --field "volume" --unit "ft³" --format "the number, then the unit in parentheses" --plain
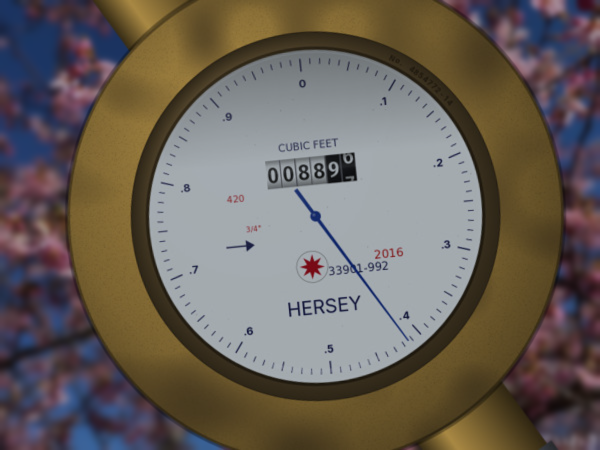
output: 8896.41 (ft³)
